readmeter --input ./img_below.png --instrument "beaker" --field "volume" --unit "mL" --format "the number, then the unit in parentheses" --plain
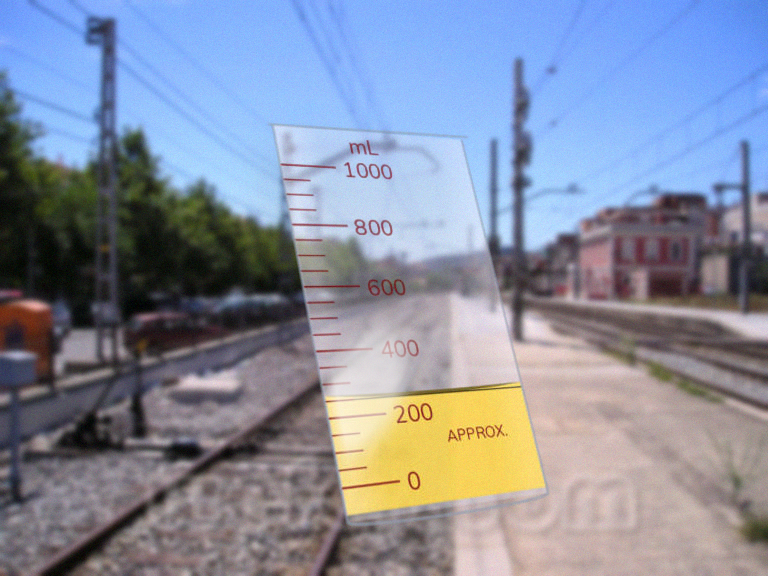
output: 250 (mL)
